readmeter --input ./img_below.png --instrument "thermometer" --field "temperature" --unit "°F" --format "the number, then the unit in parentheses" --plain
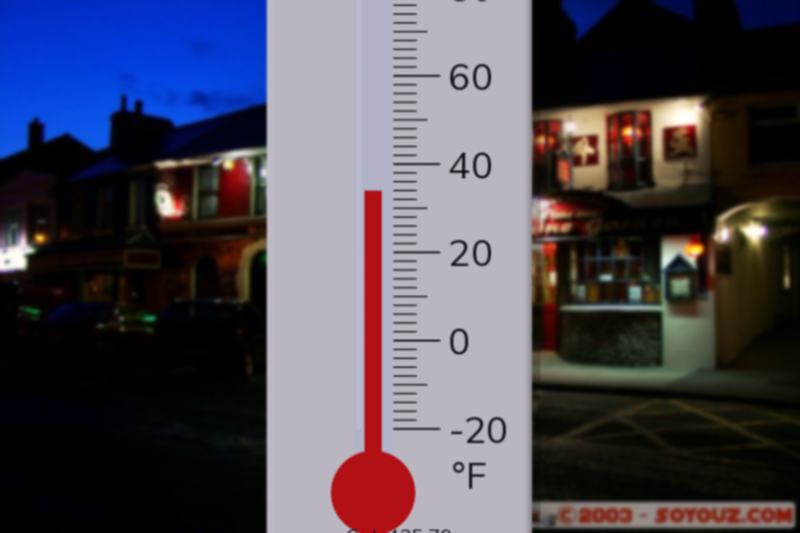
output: 34 (°F)
